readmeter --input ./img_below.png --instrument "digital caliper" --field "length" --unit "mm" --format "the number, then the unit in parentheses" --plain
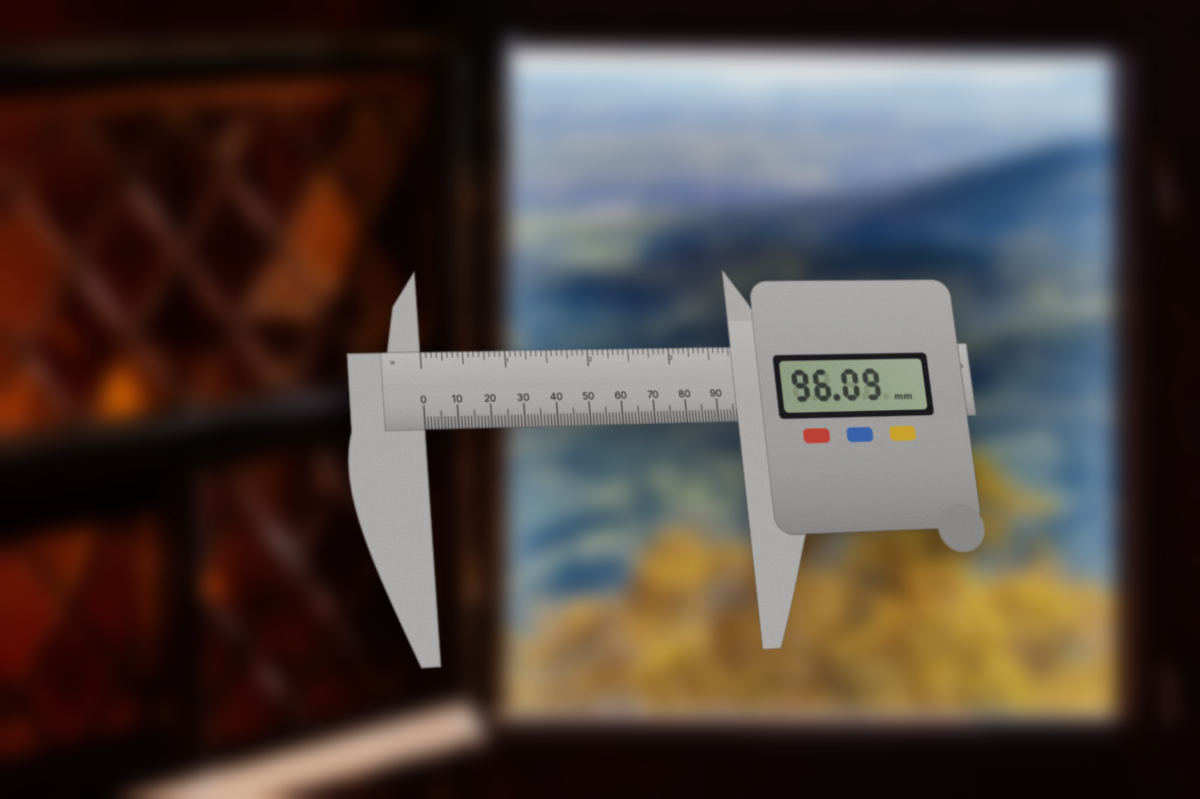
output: 96.09 (mm)
